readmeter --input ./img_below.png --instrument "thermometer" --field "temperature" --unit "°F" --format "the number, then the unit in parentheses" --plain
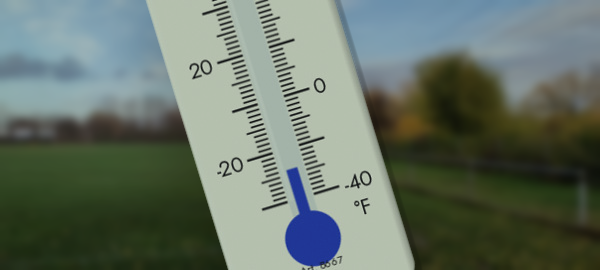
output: -28 (°F)
